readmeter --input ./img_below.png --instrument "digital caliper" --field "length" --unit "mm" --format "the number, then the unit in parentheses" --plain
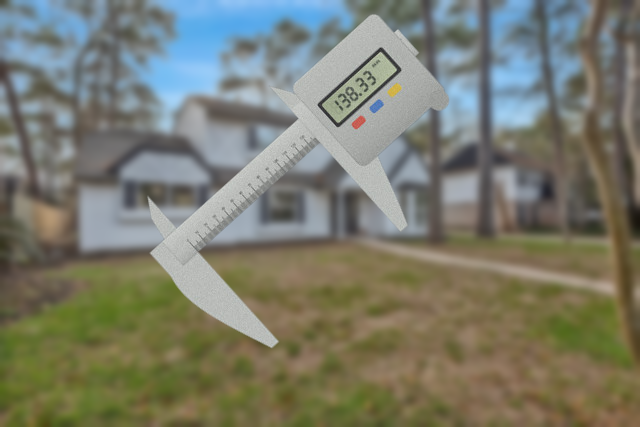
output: 138.33 (mm)
